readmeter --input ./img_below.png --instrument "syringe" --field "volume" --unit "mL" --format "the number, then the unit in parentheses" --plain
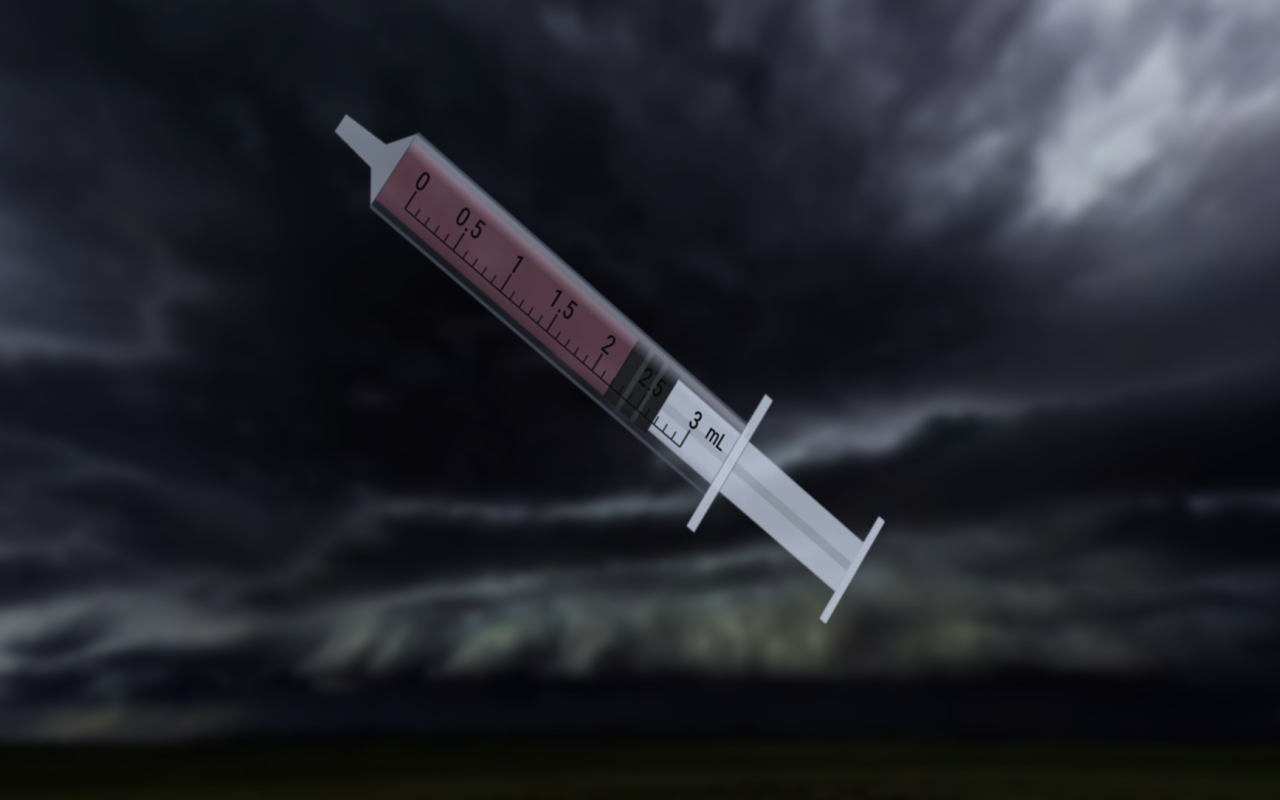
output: 2.2 (mL)
